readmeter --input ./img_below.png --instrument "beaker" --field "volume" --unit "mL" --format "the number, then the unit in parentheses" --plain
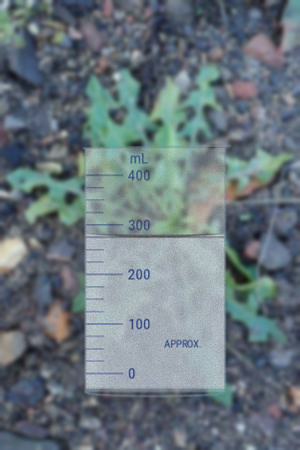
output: 275 (mL)
